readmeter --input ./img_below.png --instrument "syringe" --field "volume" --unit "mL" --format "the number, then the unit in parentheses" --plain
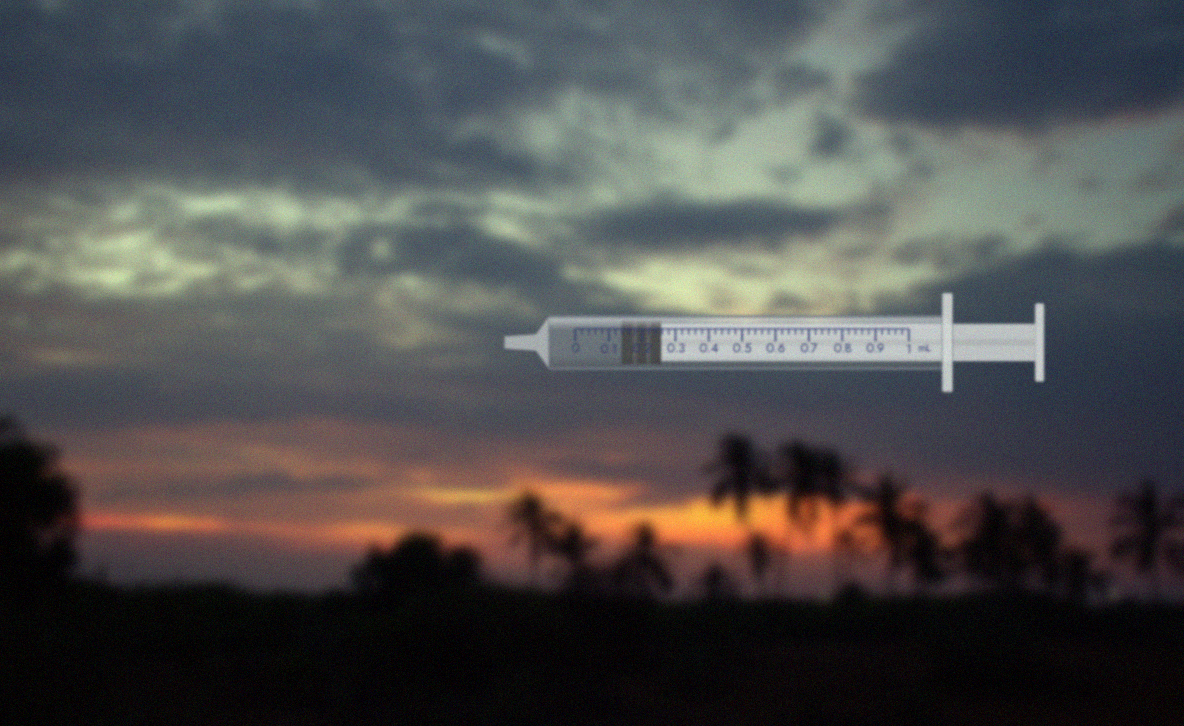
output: 0.14 (mL)
